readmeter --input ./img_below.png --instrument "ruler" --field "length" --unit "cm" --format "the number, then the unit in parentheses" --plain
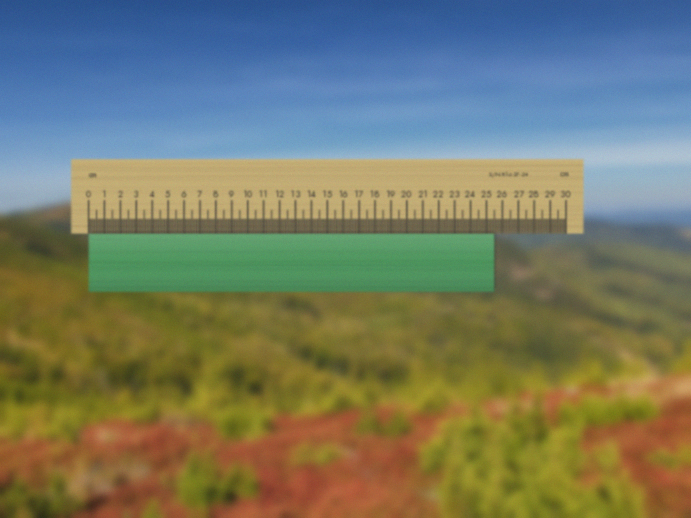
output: 25.5 (cm)
